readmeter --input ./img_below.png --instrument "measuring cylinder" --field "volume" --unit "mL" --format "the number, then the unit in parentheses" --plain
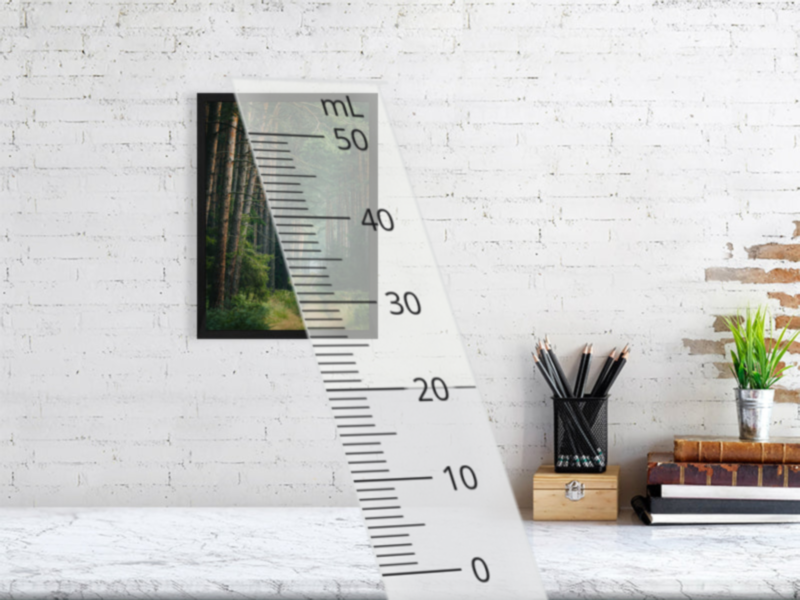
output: 20 (mL)
